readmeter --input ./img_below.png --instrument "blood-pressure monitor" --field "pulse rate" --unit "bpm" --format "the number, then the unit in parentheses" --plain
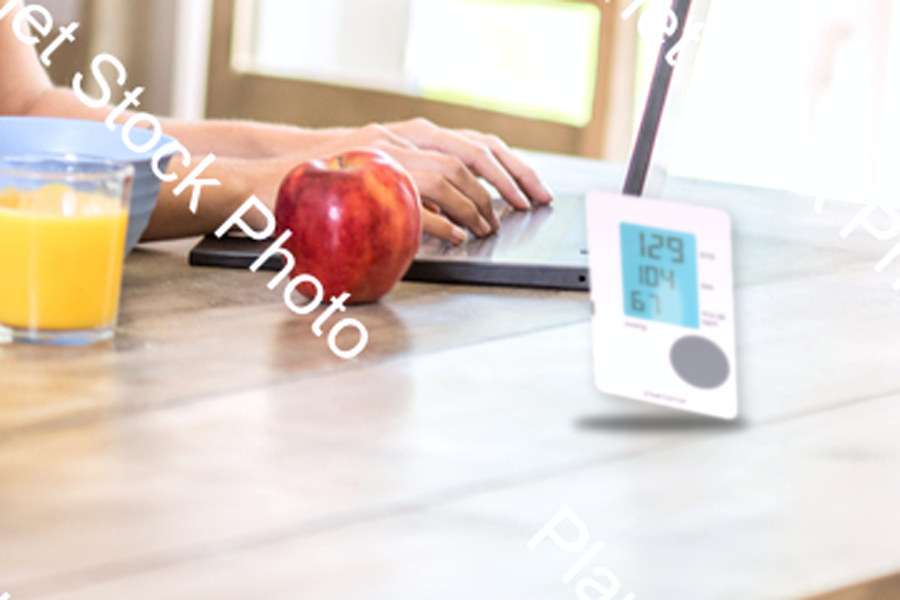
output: 67 (bpm)
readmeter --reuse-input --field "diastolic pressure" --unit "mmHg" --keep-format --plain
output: 104 (mmHg)
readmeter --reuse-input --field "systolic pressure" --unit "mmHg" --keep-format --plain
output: 129 (mmHg)
